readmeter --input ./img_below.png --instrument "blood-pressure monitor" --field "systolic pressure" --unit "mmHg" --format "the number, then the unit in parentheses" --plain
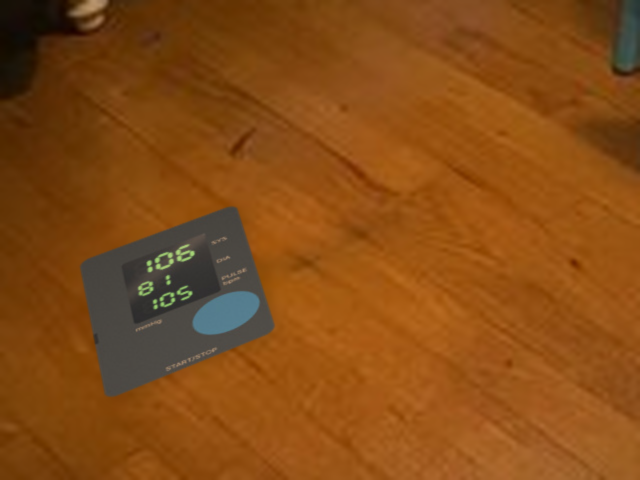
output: 106 (mmHg)
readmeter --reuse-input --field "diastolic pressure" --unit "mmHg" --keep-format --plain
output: 81 (mmHg)
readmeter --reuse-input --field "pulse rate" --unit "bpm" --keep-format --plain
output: 105 (bpm)
